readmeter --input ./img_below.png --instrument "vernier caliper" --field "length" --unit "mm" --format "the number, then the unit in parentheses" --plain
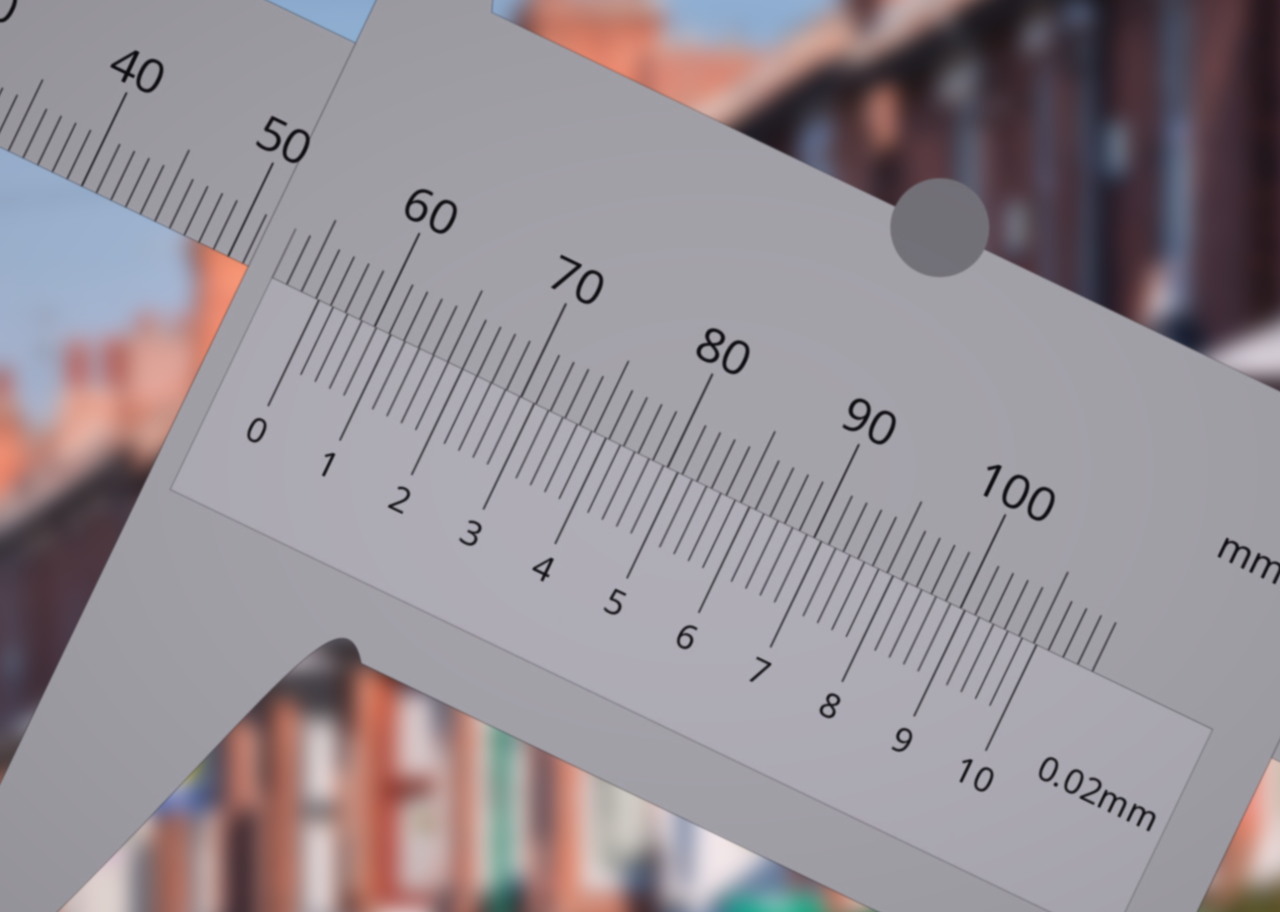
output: 56.2 (mm)
